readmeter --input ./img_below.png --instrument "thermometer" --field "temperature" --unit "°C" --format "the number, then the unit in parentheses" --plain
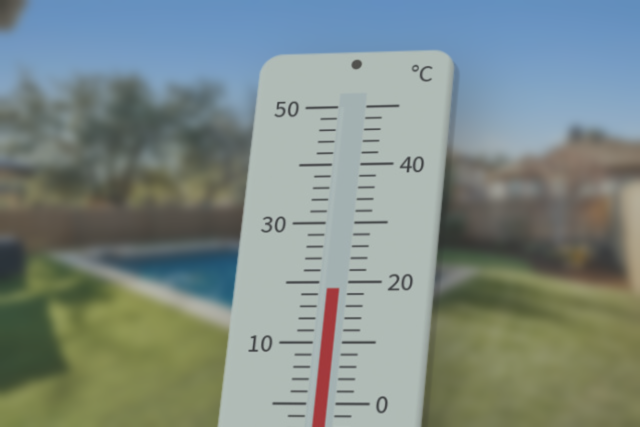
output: 19 (°C)
